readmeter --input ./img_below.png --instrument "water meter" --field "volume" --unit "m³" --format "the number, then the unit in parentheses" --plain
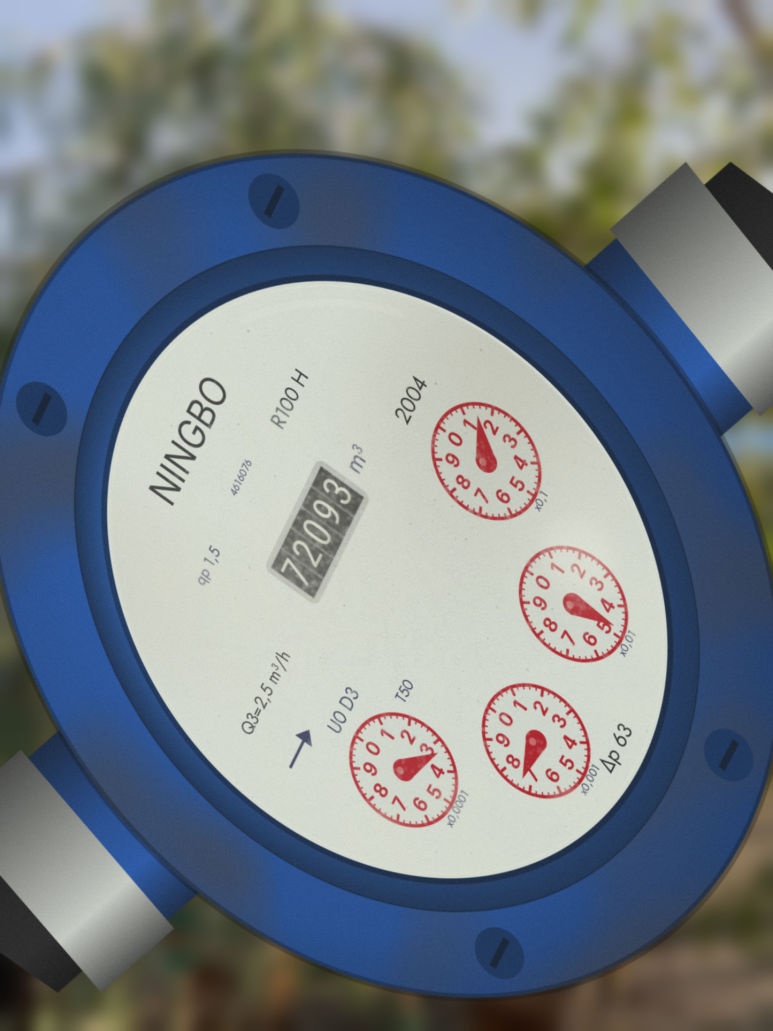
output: 72093.1473 (m³)
